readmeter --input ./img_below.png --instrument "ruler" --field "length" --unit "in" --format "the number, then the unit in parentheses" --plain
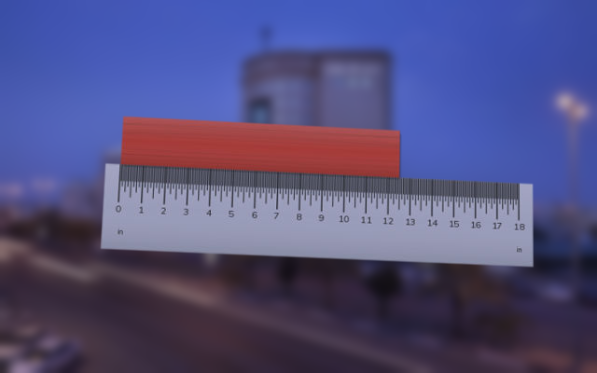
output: 12.5 (in)
